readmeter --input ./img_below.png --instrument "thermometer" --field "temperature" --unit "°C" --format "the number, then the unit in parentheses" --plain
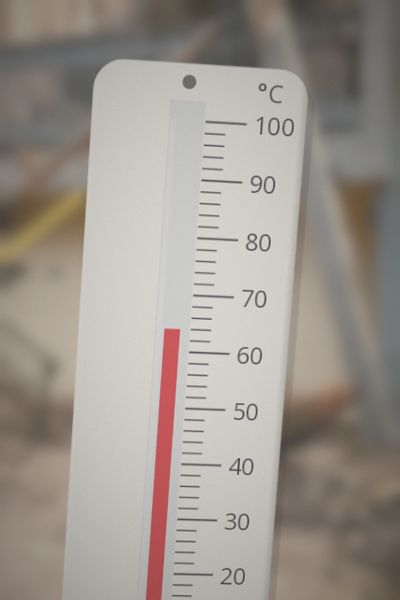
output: 64 (°C)
